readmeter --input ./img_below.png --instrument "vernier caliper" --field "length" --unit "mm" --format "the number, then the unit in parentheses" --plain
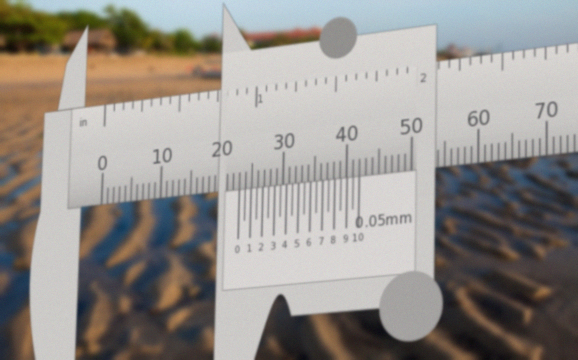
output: 23.0 (mm)
